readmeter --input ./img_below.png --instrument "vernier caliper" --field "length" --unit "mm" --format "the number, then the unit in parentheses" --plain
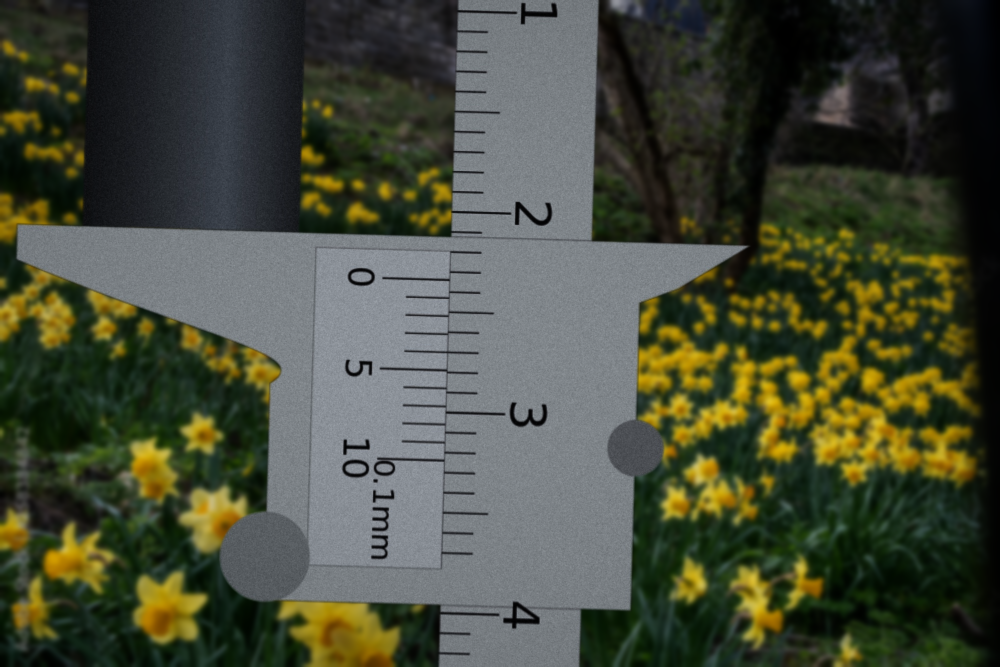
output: 23.4 (mm)
